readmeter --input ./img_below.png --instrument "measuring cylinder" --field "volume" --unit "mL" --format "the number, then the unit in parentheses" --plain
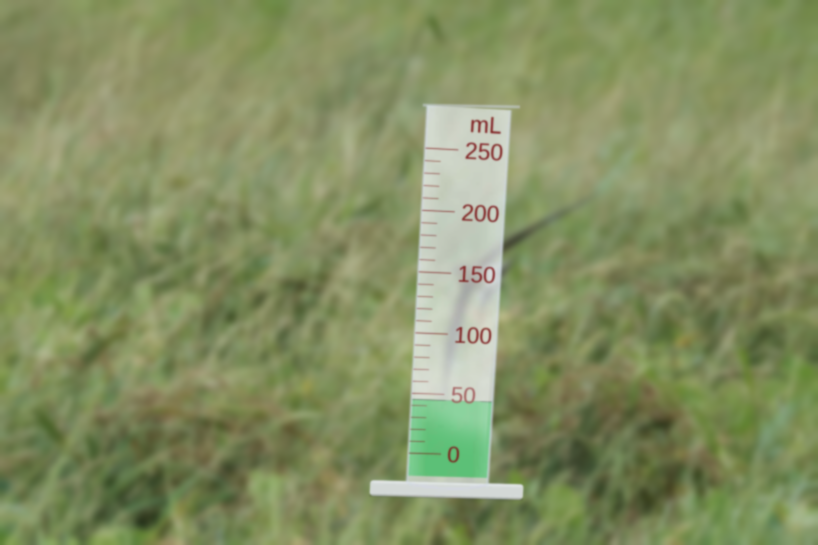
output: 45 (mL)
